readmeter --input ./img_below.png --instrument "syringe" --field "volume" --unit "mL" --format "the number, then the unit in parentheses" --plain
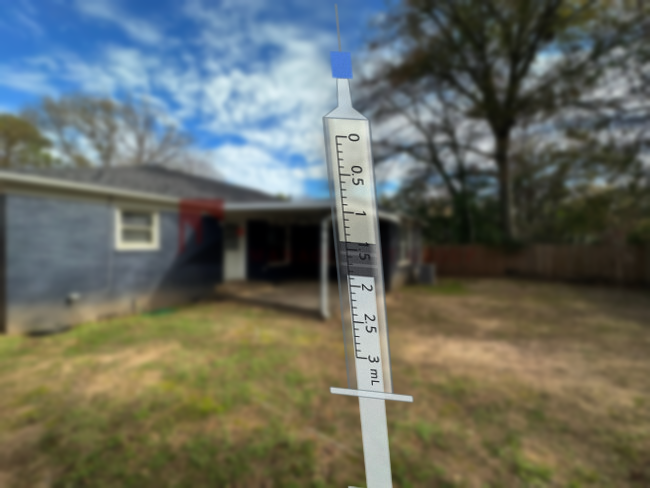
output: 1.4 (mL)
